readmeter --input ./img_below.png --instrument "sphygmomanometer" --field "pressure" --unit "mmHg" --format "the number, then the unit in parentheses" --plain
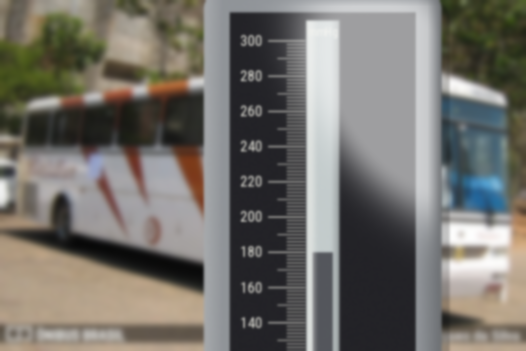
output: 180 (mmHg)
